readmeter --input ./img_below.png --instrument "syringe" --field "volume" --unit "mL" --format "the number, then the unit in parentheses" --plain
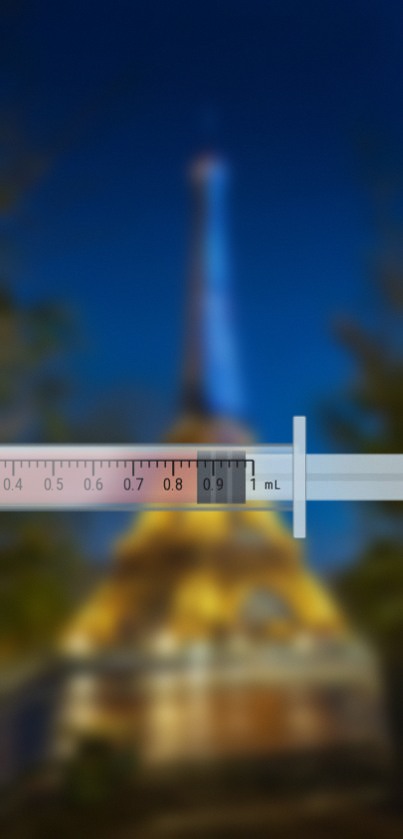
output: 0.86 (mL)
